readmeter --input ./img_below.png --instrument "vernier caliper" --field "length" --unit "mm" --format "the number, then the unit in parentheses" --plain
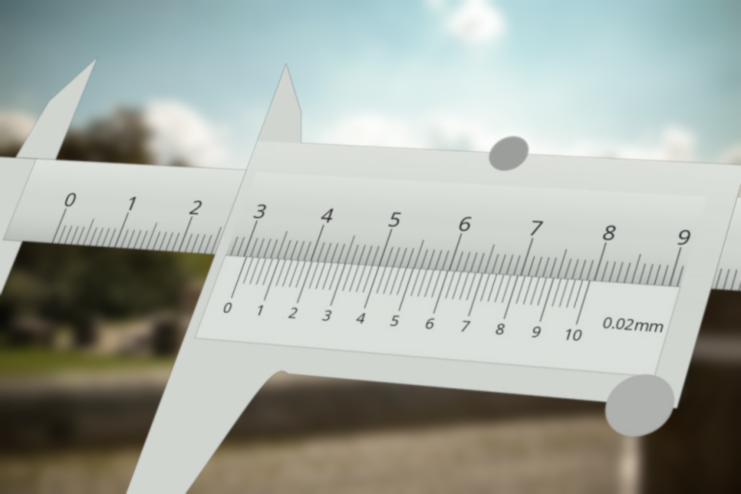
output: 30.4 (mm)
